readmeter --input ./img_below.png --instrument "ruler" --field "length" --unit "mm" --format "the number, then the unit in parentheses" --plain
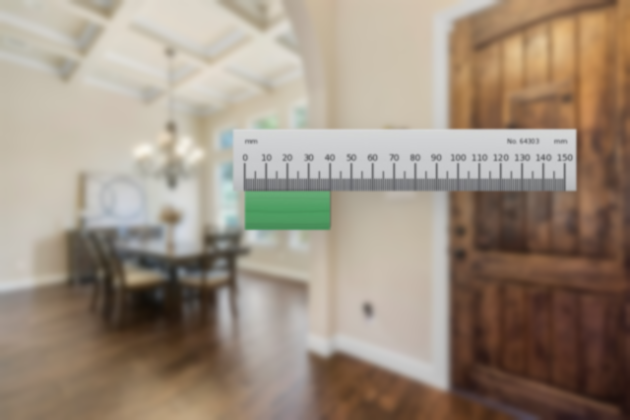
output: 40 (mm)
